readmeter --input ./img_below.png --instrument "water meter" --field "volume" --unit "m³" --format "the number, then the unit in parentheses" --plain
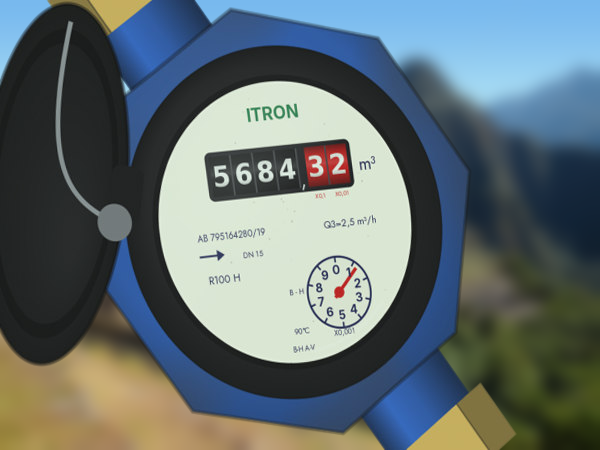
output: 5684.321 (m³)
